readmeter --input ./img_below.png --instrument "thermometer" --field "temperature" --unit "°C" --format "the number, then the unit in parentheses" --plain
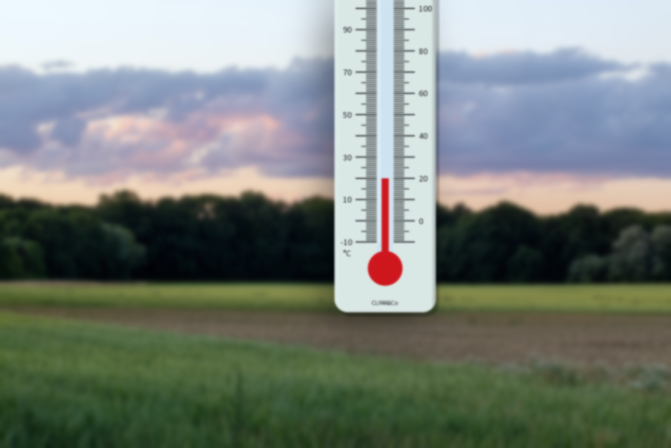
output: 20 (°C)
